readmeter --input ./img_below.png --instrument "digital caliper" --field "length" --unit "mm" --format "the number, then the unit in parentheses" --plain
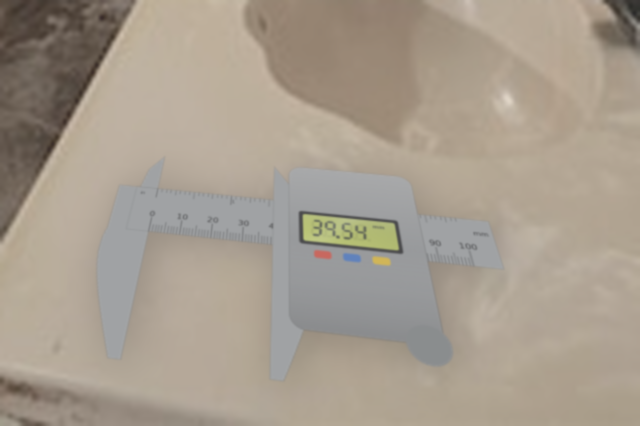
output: 39.54 (mm)
